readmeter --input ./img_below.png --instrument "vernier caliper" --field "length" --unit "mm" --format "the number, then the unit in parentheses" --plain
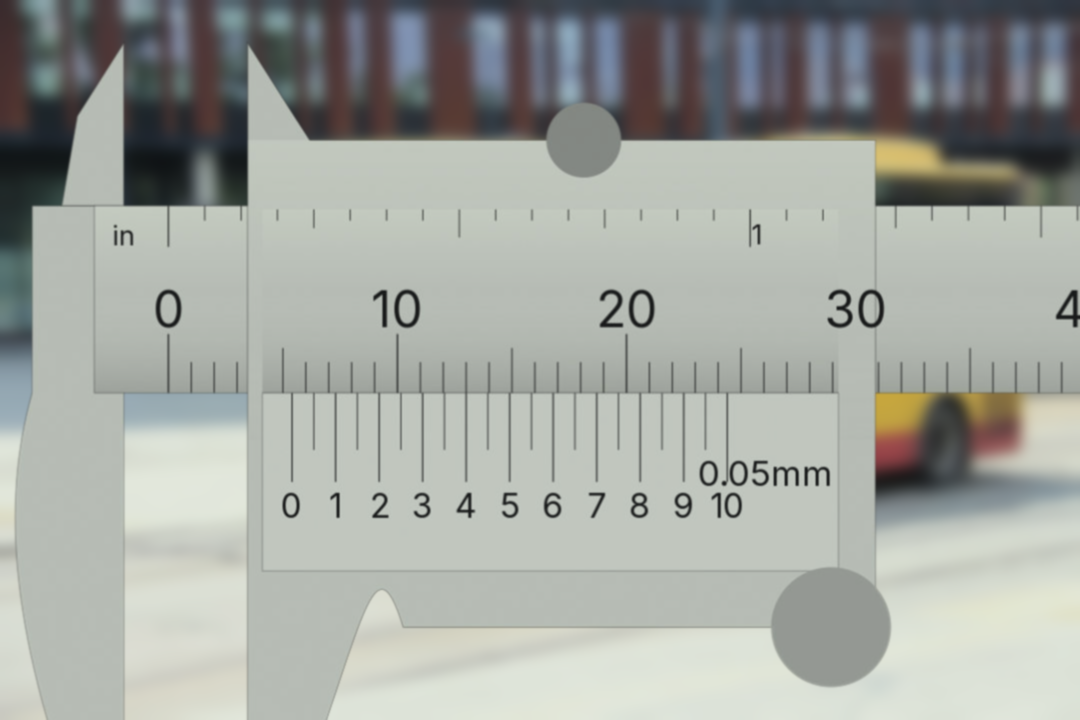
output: 5.4 (mm)
